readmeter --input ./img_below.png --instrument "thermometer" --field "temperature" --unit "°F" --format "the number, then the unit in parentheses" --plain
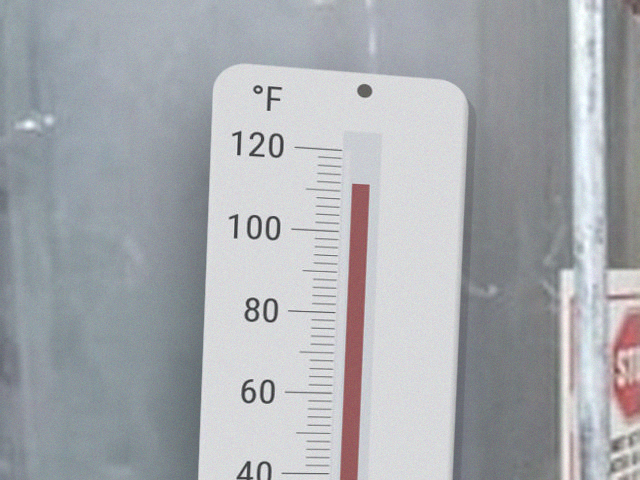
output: 112 (°F)
